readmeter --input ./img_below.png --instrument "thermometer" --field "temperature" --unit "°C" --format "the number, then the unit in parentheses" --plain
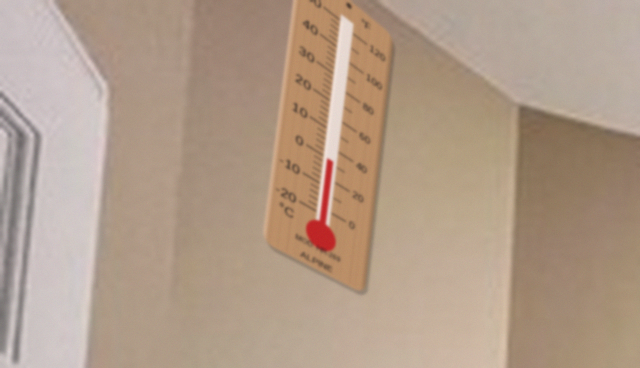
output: 0 (°C)
